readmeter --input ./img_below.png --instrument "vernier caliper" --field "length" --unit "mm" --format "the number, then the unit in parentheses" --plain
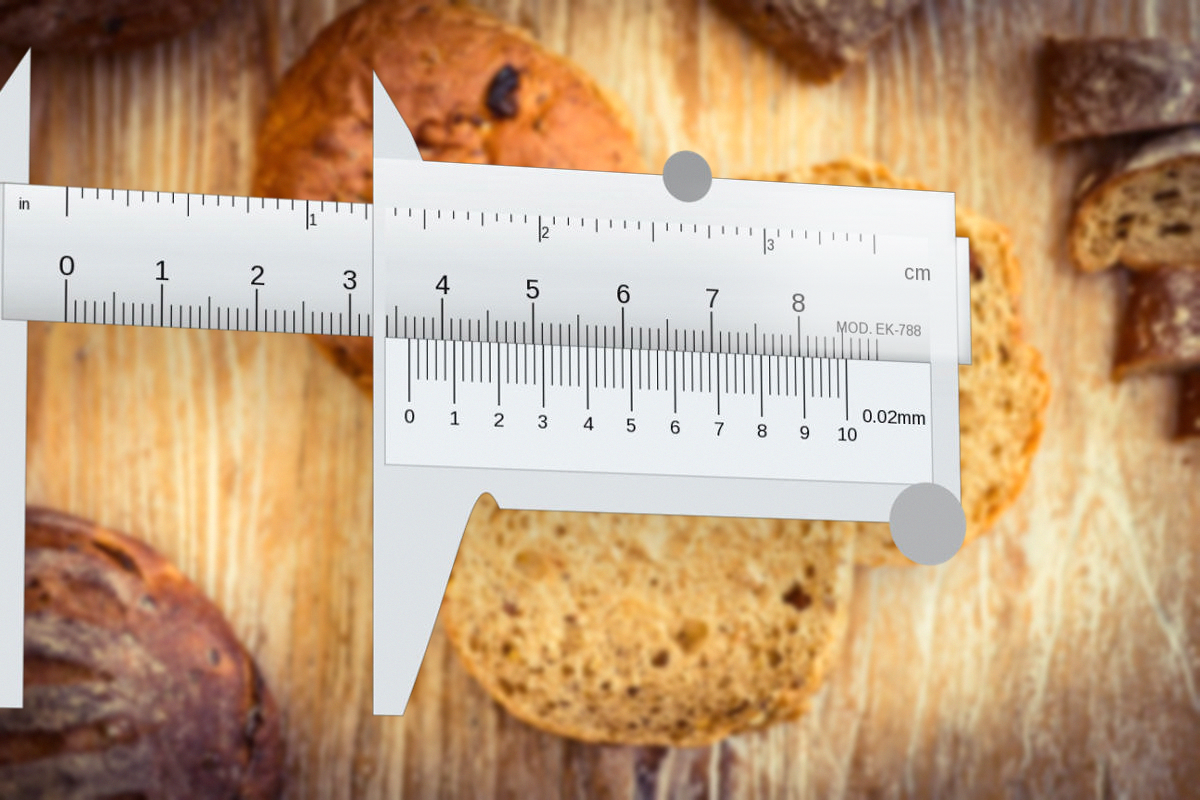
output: 36.4 (mm)
